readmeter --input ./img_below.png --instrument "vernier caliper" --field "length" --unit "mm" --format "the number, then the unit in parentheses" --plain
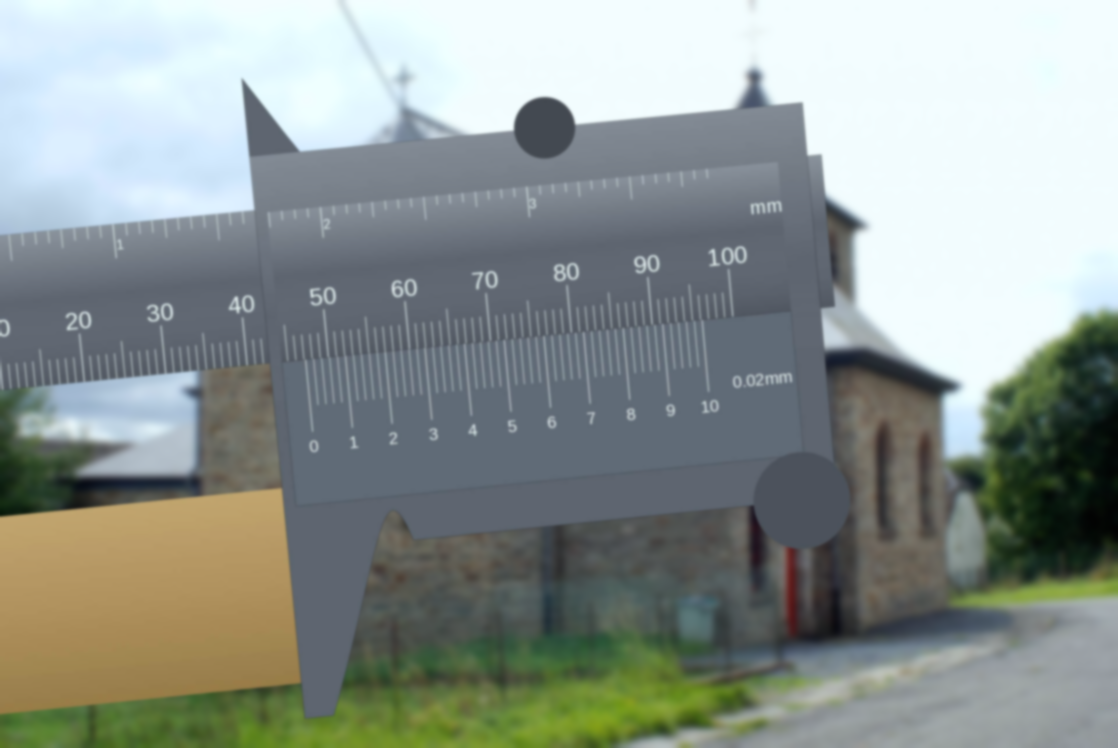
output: 47.2 (mm)
